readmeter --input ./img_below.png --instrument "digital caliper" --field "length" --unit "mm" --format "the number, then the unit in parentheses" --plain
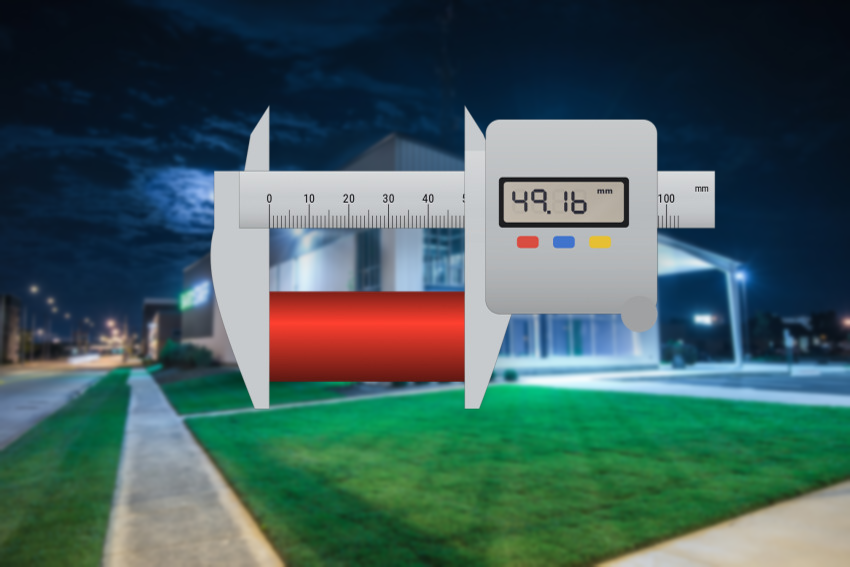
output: 49.16 (mm)
